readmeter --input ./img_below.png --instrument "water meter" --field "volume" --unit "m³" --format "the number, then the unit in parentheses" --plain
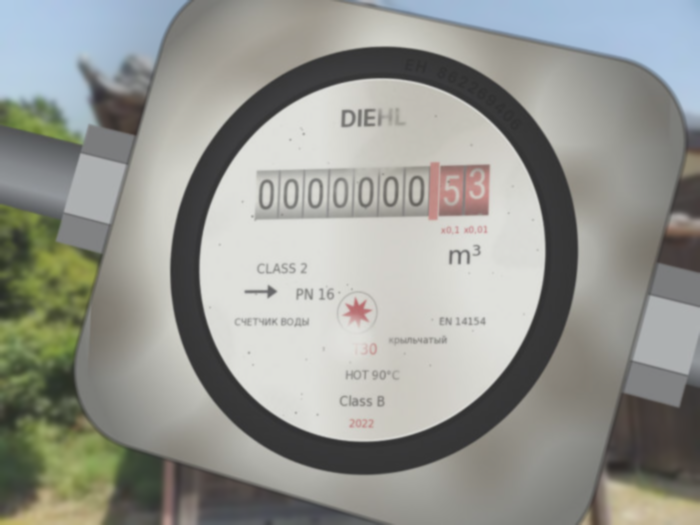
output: 0.53 (m³)
